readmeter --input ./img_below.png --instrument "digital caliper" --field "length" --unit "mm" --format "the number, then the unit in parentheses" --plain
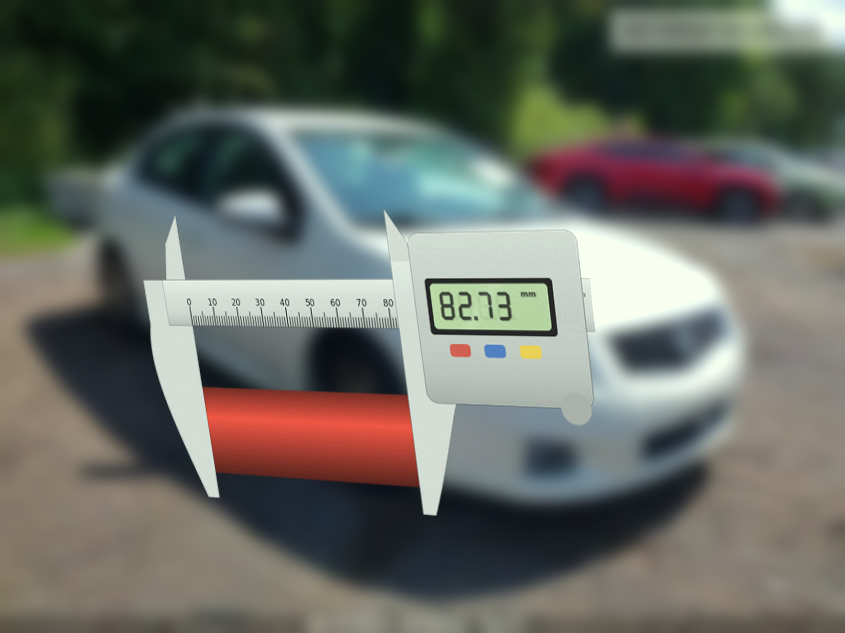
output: 82.73 (mm)
